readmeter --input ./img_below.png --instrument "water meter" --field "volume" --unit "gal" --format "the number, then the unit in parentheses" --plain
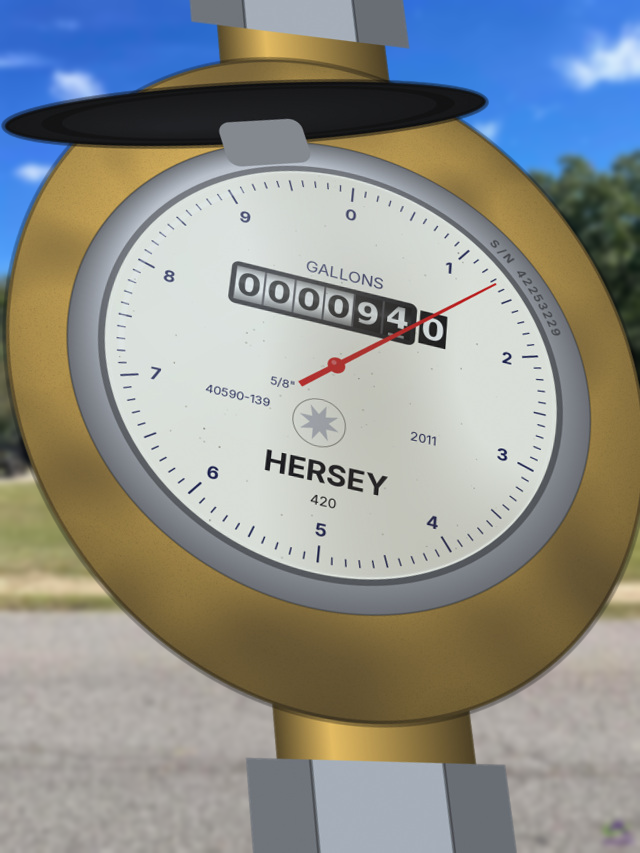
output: 941.3 (gal)
